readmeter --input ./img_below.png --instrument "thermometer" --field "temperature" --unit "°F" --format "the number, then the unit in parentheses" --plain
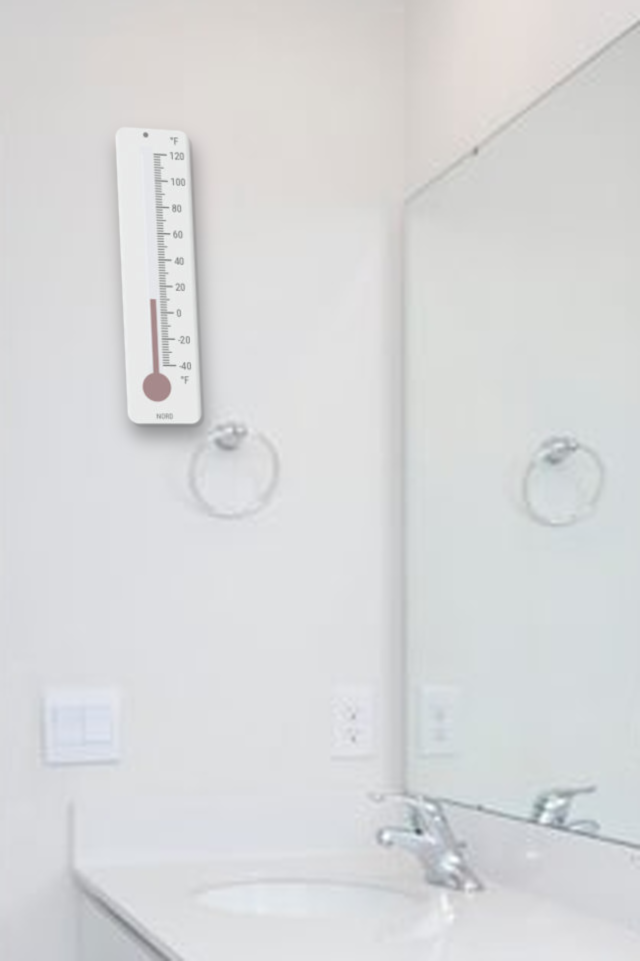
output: 10 (°F)
